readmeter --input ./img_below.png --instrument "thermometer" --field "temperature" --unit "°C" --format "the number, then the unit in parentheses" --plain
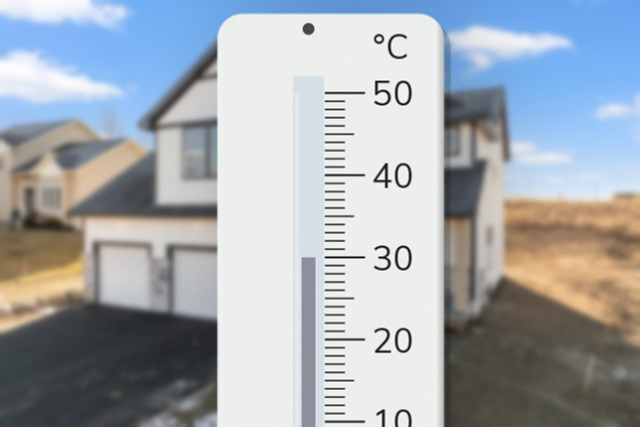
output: 30 (°C)
